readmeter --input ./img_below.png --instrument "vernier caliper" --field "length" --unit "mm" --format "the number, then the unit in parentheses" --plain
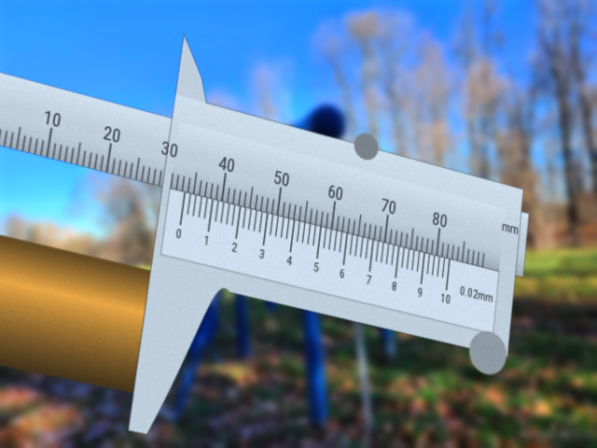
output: 33.5 (mm)
